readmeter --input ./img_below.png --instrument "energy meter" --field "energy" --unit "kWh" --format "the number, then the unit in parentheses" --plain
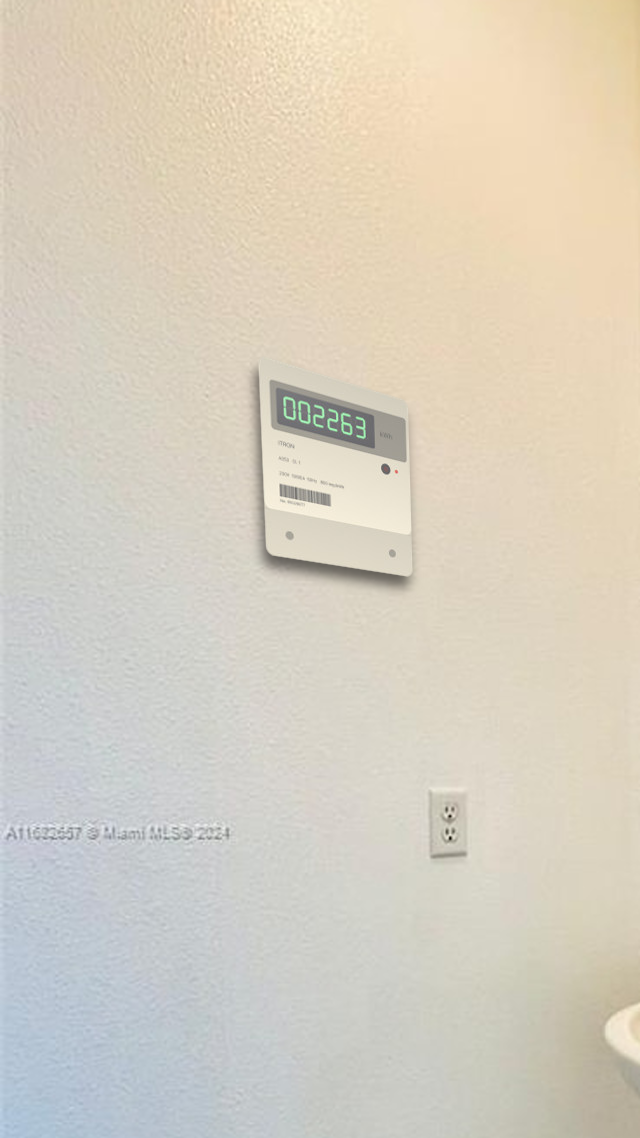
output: 2263 (kWh)
